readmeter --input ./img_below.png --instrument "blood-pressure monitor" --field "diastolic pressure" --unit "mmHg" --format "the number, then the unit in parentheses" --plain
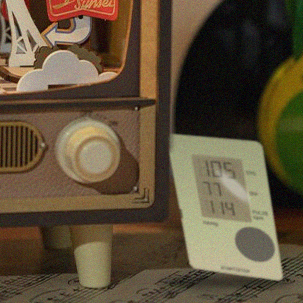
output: 77 (mmHg)
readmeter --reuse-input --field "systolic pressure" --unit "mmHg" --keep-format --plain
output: 105 (mmHg)
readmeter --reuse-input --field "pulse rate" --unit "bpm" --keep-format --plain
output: 114 (bpm)
